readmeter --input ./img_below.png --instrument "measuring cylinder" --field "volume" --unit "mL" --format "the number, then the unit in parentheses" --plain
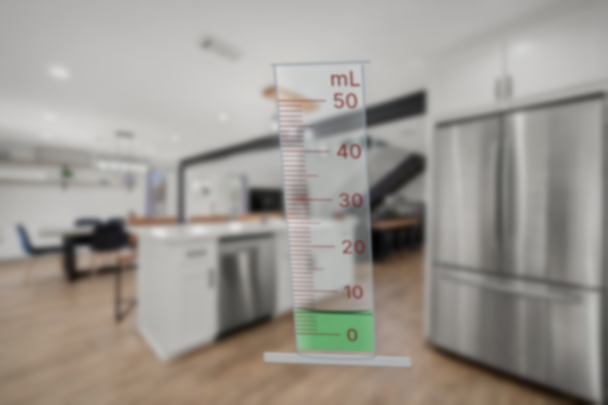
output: 5 (mL)
